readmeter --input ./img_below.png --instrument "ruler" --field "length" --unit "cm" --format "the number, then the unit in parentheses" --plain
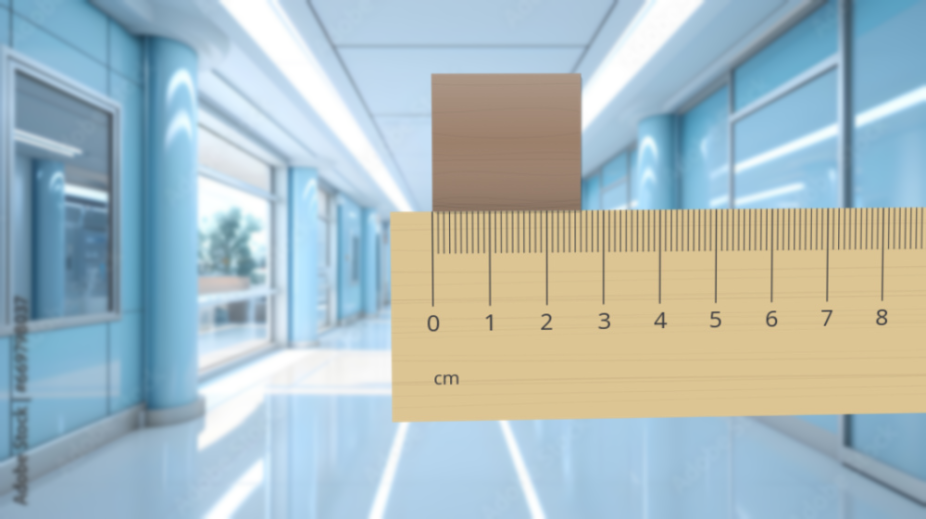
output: 2.6 (cm)
